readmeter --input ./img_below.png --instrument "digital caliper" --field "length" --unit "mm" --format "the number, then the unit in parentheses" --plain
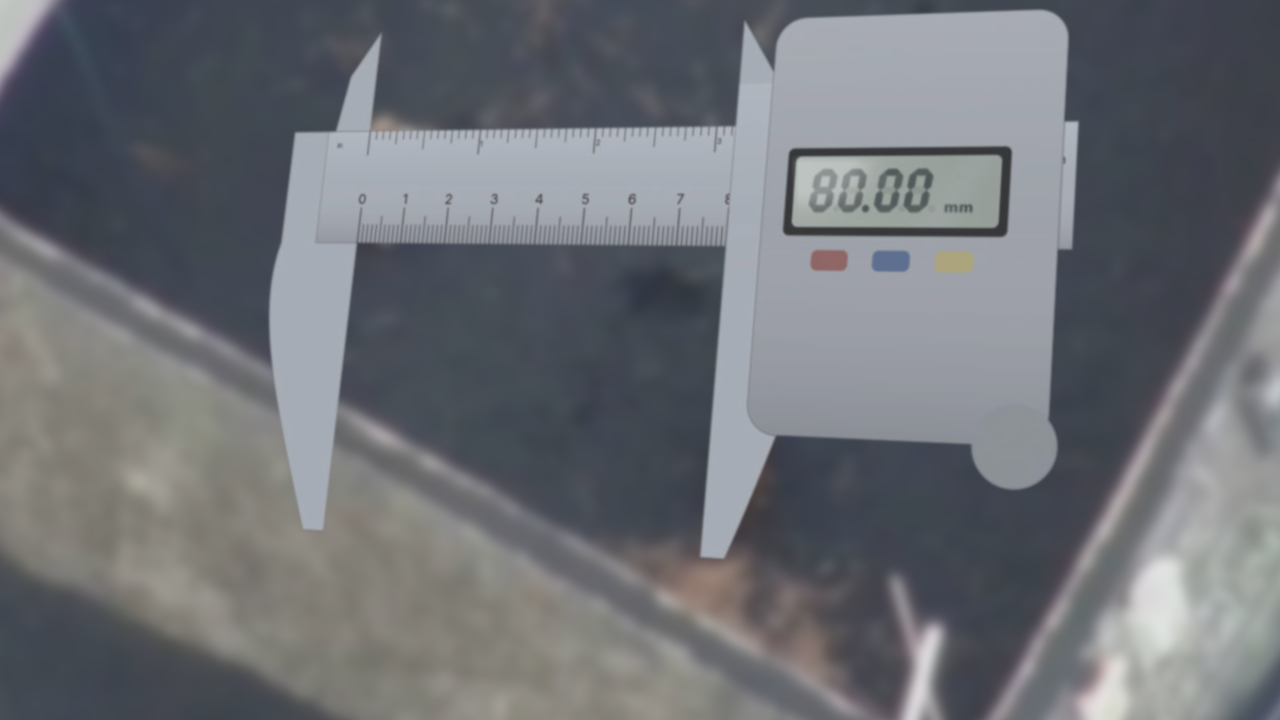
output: 80.00 (mm)
